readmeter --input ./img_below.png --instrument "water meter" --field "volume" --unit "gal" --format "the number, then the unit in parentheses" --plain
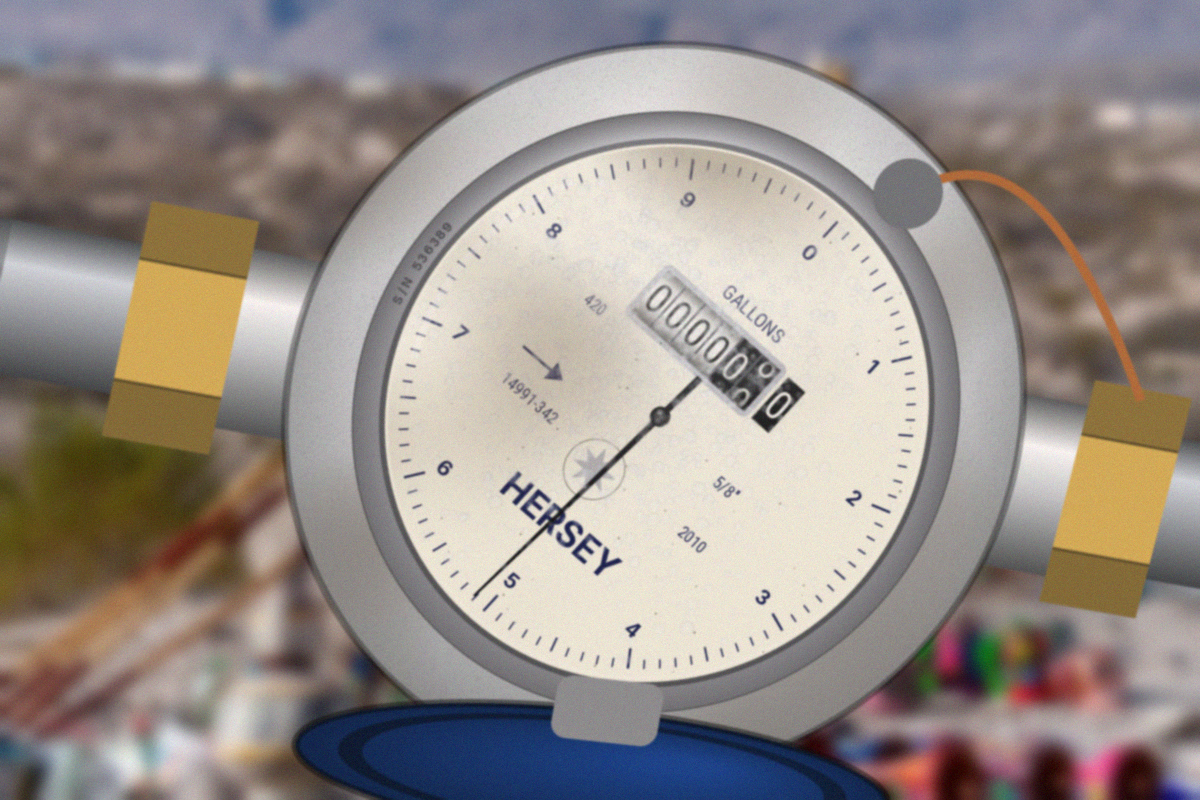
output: 85.1 (gal)
